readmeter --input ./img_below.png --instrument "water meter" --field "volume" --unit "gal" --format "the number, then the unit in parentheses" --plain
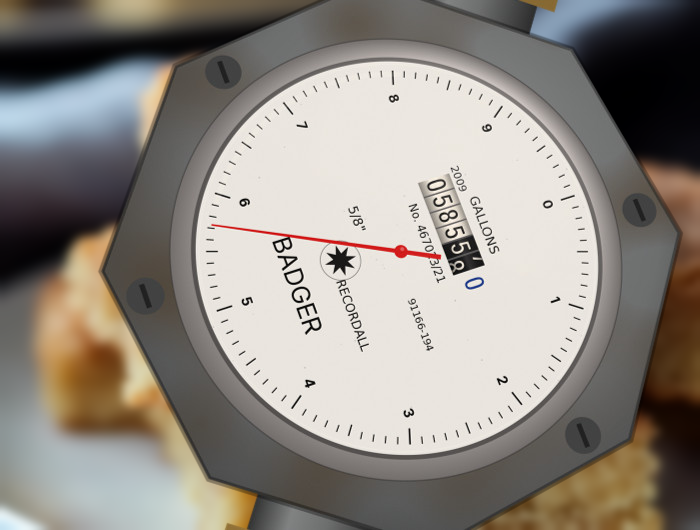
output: 585575.7 (gal)
